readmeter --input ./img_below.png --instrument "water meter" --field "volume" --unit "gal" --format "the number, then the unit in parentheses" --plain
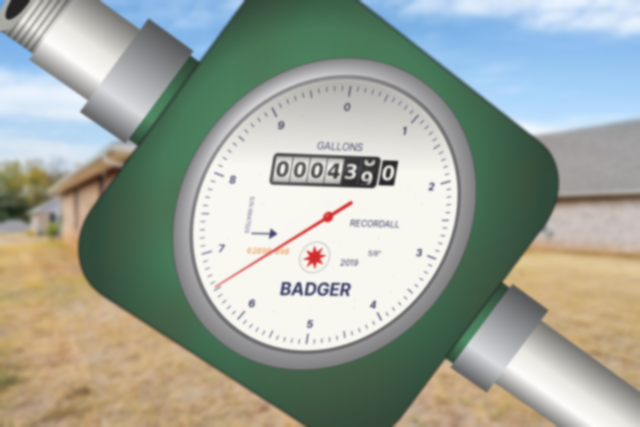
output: 4386.5 (gal)
